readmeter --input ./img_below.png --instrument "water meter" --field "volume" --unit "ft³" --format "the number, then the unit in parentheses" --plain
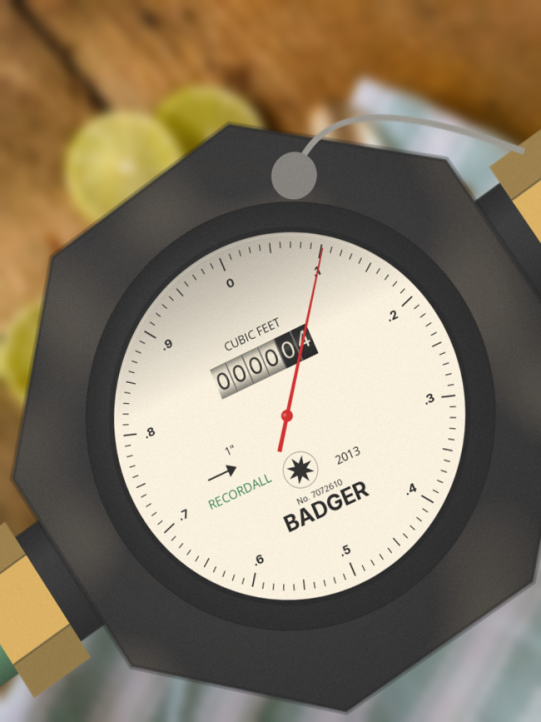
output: 4.10 (ft³)
